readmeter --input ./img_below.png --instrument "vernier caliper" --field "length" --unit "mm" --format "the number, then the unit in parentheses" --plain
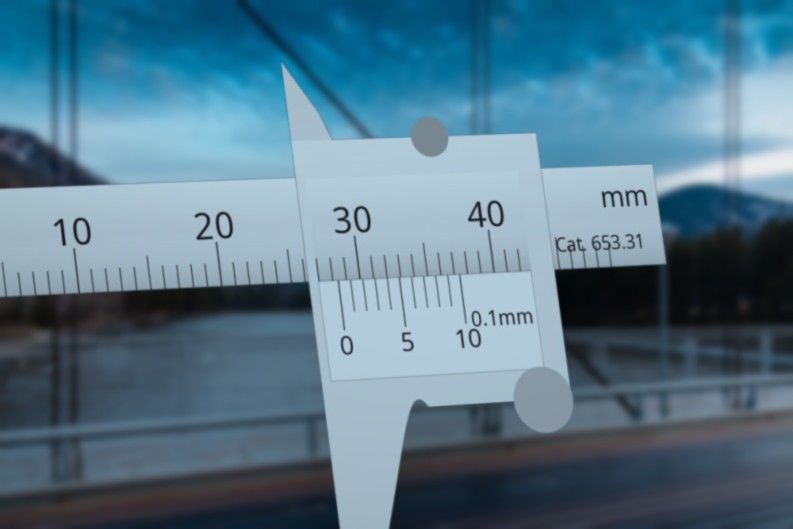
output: 28.4 (mm)
